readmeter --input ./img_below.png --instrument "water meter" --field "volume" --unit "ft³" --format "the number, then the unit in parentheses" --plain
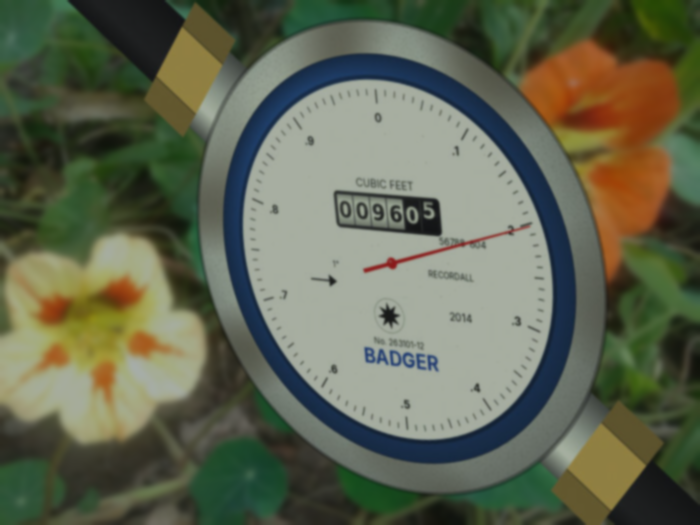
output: 9605.20 (ft³)
